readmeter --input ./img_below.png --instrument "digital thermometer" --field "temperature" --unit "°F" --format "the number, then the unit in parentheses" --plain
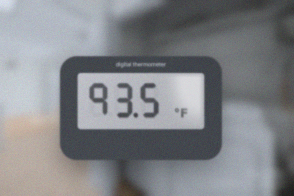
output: 93.5 (°F)
